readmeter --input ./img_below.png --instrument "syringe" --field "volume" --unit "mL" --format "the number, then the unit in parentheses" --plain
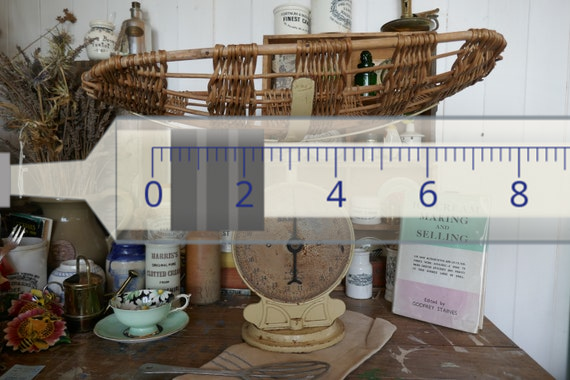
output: 0.4 (mL)
